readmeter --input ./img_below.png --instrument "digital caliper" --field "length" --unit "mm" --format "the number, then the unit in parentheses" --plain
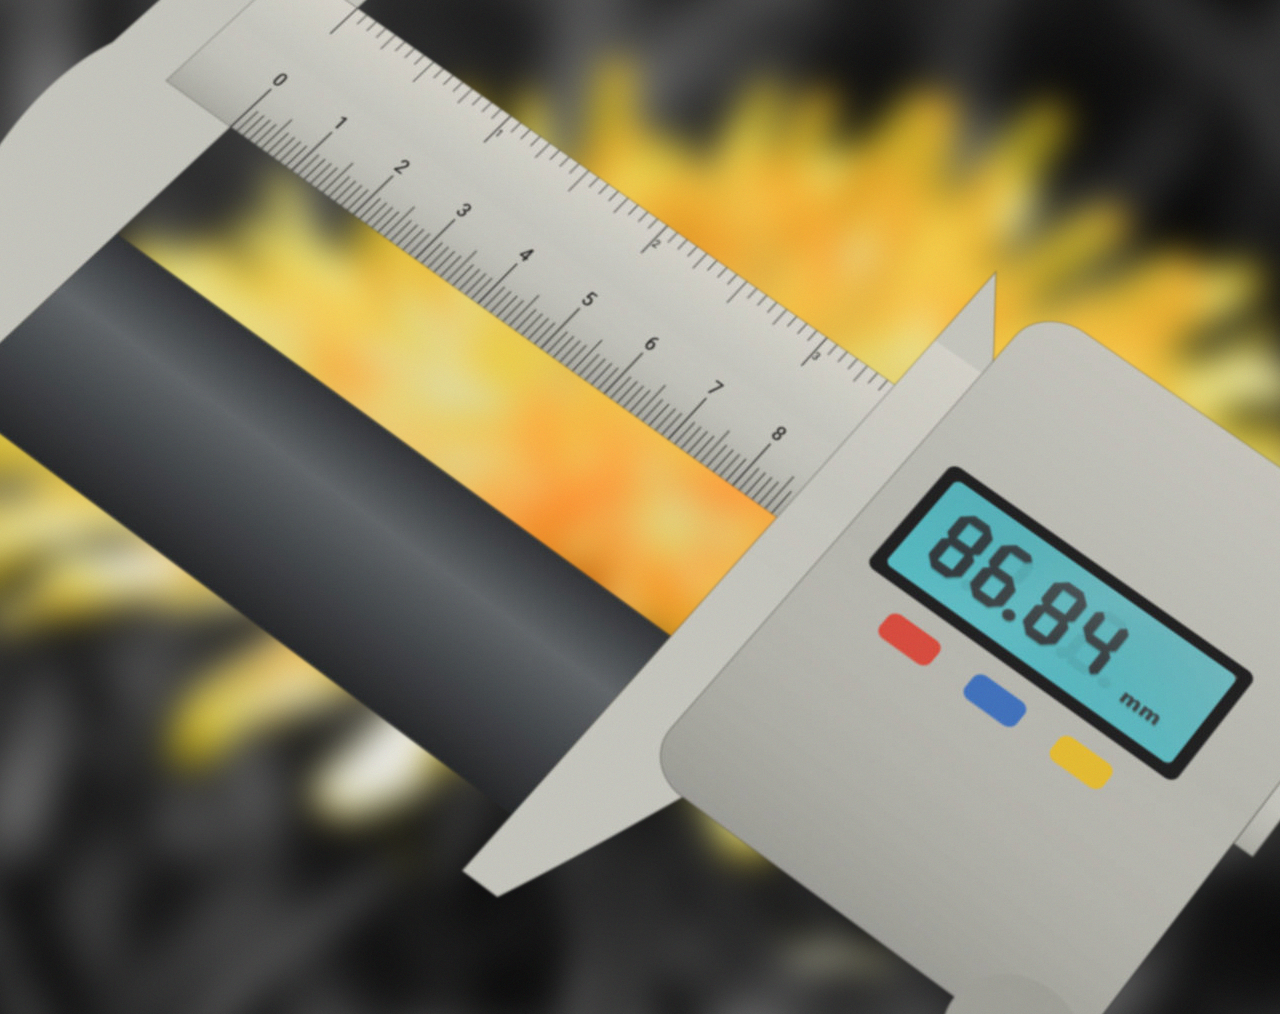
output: 86.84 (mm)
